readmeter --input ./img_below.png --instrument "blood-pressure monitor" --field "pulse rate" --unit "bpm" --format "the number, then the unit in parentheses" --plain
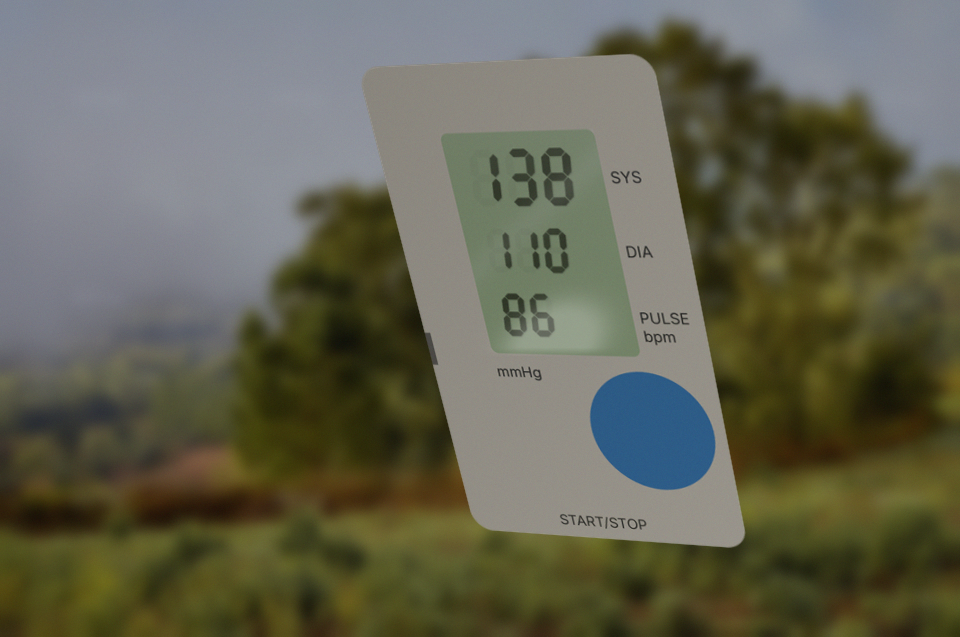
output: 86 (bpm)
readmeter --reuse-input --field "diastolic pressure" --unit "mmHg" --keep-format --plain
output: 110 (mmHg)
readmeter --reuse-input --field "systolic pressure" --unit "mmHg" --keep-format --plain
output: 138 (mmHg)
